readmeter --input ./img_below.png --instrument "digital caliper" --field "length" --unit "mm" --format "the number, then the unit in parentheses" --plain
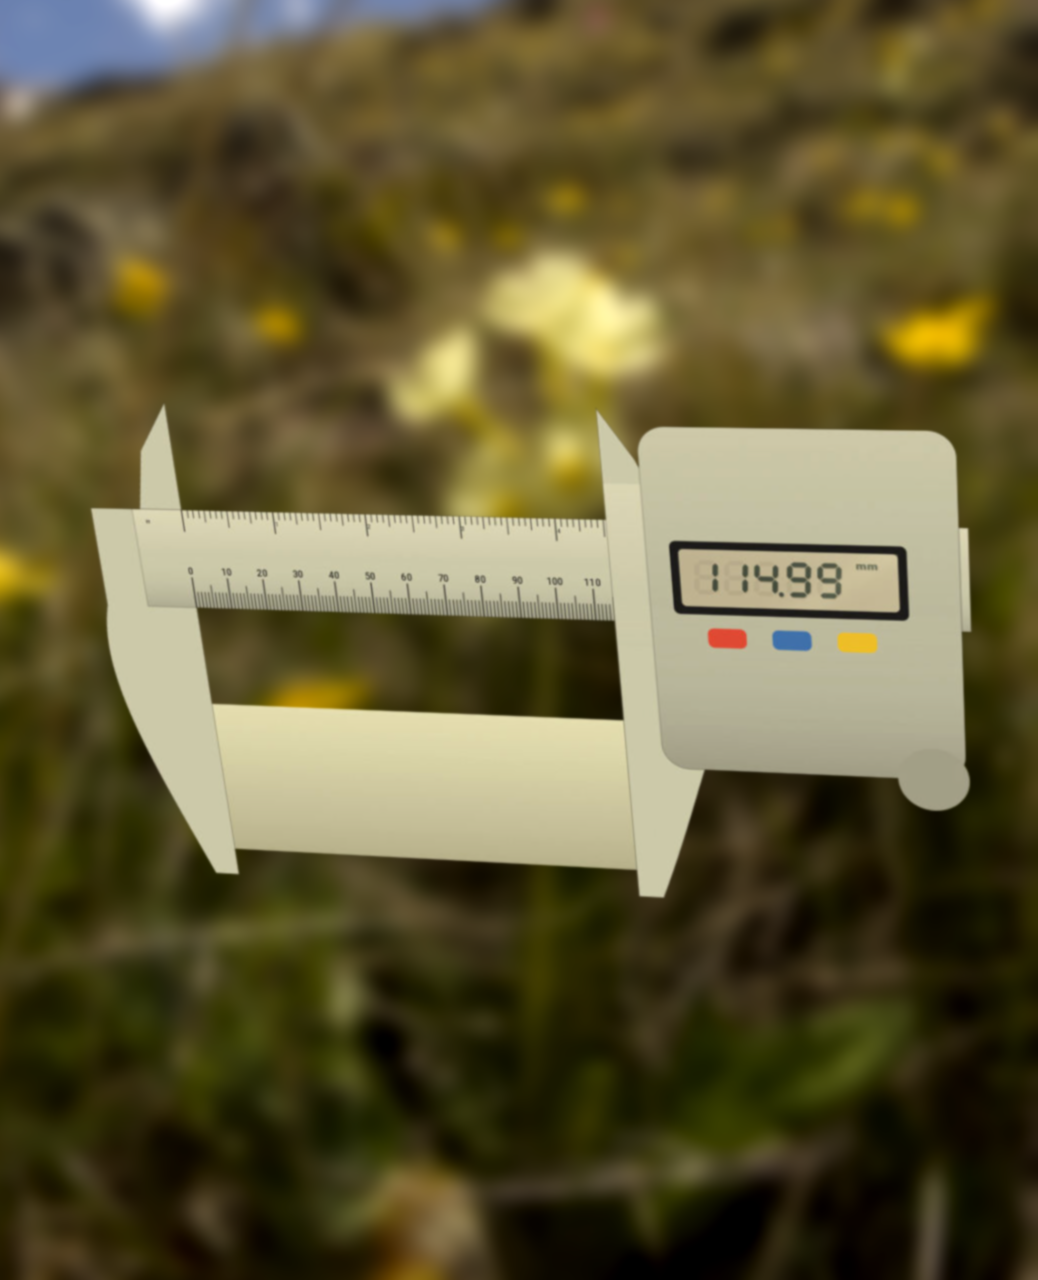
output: 114.99 (mm)
